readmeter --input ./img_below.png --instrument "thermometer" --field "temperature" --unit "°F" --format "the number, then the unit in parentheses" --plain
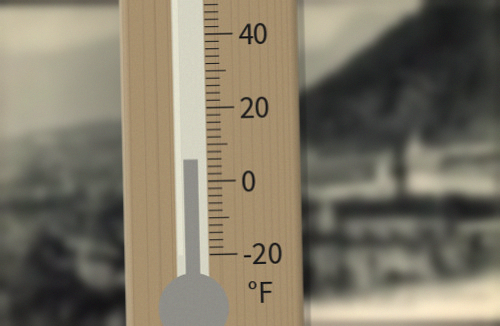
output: 6 (°F)
